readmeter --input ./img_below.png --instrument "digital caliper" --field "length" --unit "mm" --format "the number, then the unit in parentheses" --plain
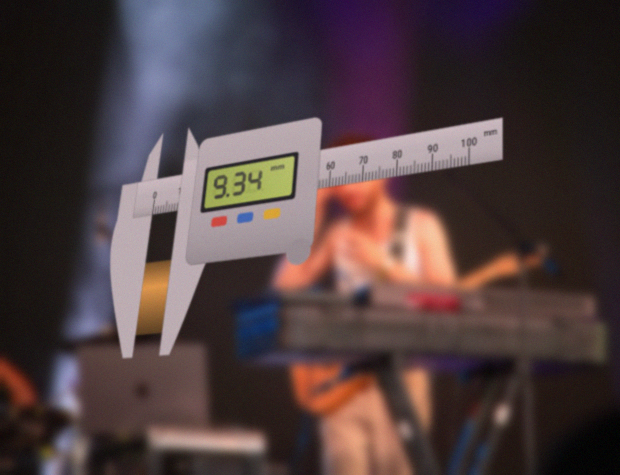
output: 9.34 (mm)
